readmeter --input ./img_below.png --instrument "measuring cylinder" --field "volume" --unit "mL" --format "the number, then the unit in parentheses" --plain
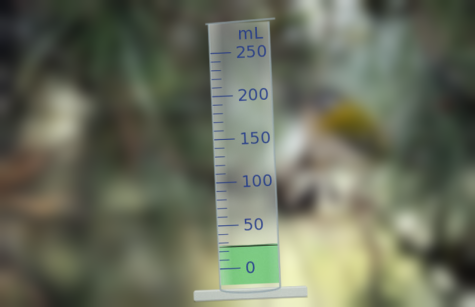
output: 25 (mL)
